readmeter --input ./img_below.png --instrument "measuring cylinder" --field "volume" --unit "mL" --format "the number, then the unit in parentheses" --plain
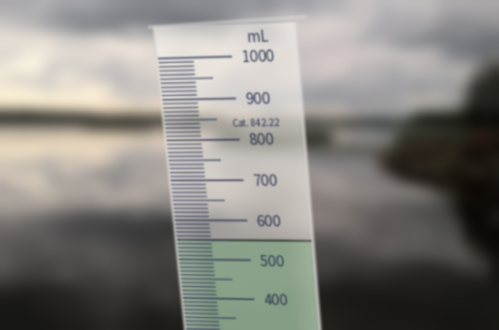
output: 550 (mL)
